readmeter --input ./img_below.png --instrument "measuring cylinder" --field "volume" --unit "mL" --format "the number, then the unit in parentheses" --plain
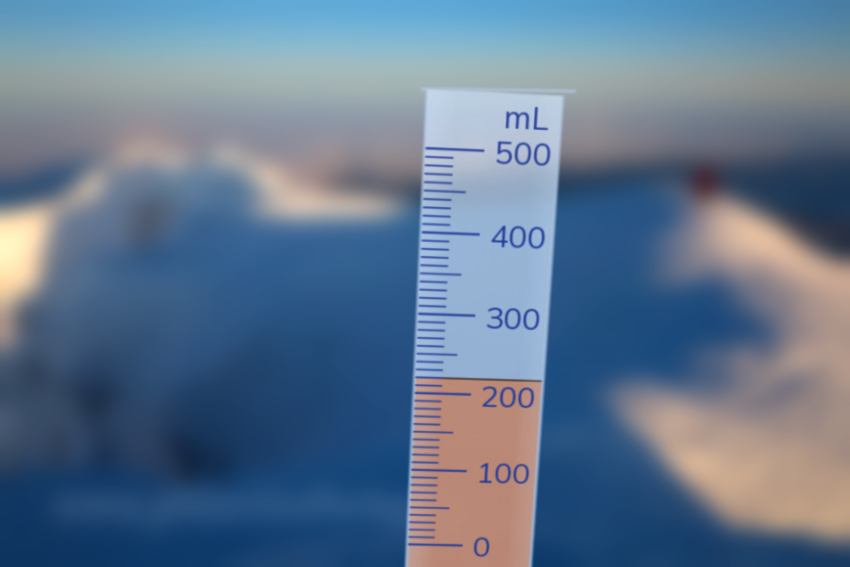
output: 220 (mL)
